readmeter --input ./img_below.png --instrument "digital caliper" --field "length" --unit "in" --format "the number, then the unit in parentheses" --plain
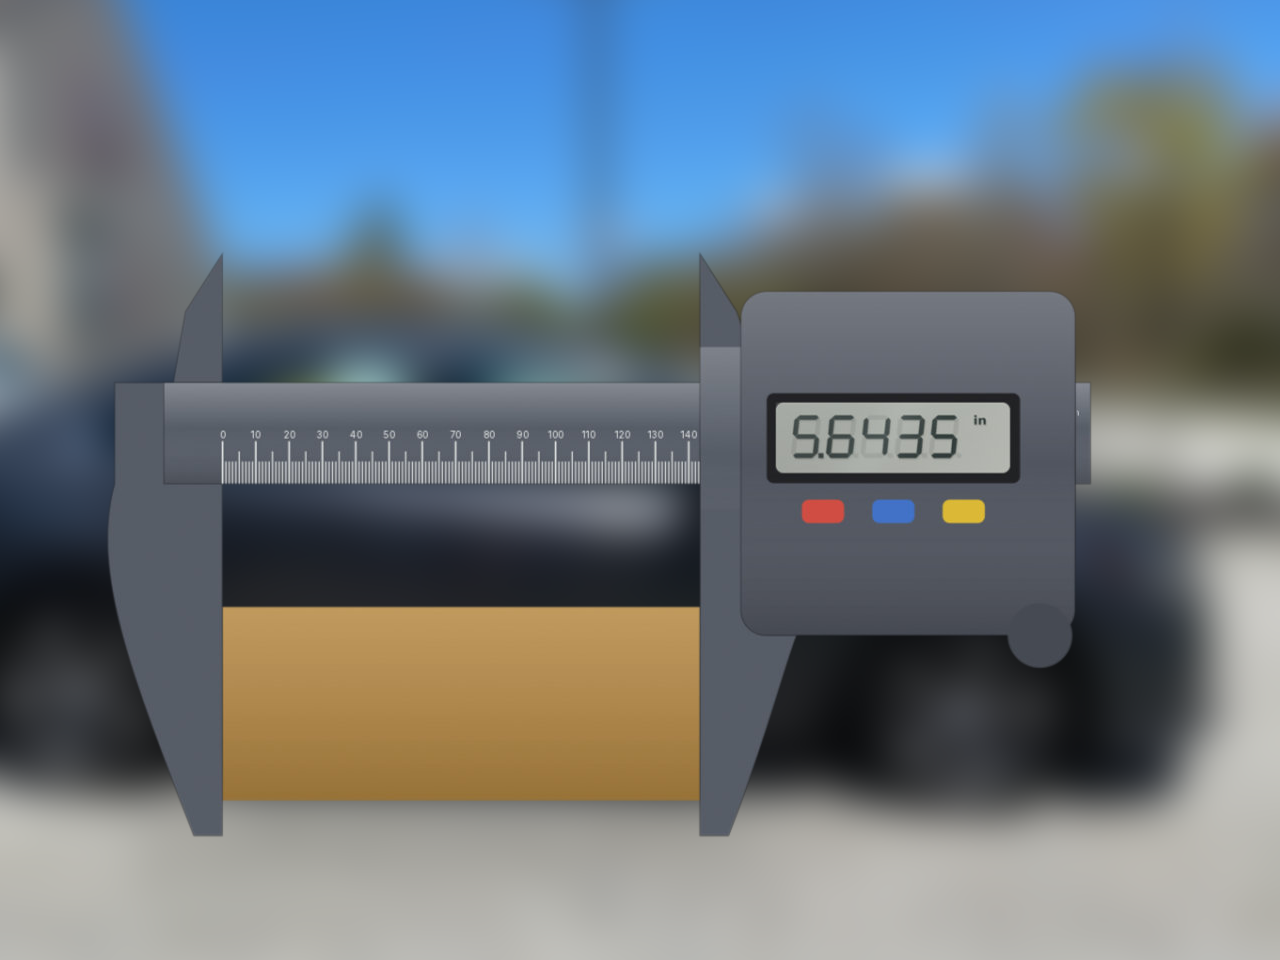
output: 5.6435 (in)
